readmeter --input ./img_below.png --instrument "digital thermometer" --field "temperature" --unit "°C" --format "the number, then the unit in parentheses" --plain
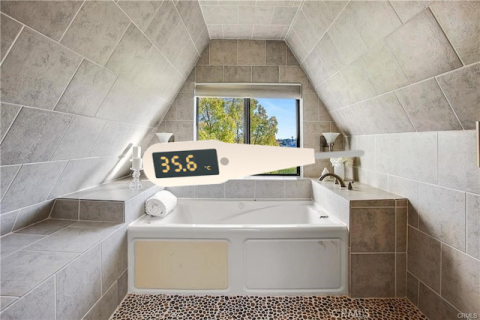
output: 35.6 (°C)
